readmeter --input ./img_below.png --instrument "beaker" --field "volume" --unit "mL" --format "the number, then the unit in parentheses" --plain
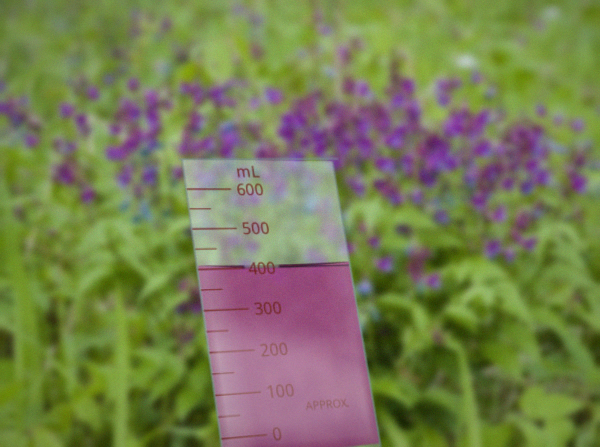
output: 400 (mL)
